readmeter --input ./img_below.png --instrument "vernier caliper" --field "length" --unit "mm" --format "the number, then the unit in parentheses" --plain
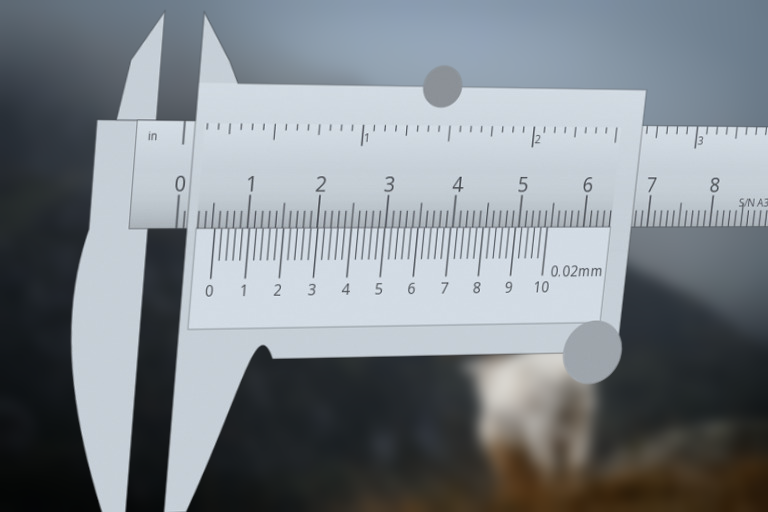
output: 5.4 (mm)
